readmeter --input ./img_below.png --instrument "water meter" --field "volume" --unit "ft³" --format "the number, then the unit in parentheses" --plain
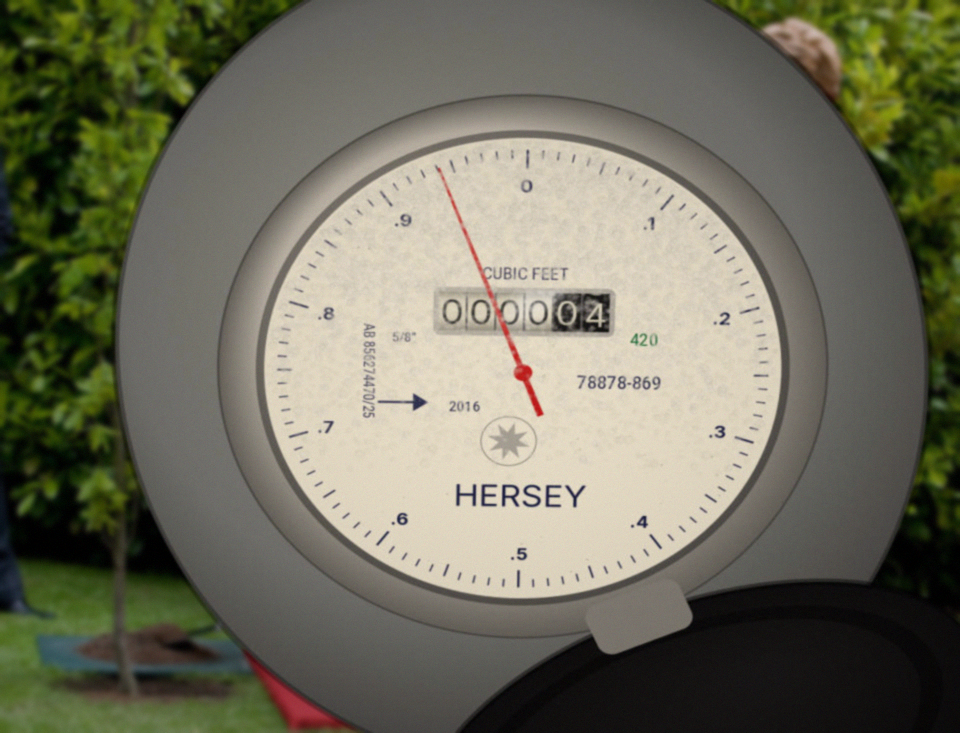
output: 3.94 (ft³)
